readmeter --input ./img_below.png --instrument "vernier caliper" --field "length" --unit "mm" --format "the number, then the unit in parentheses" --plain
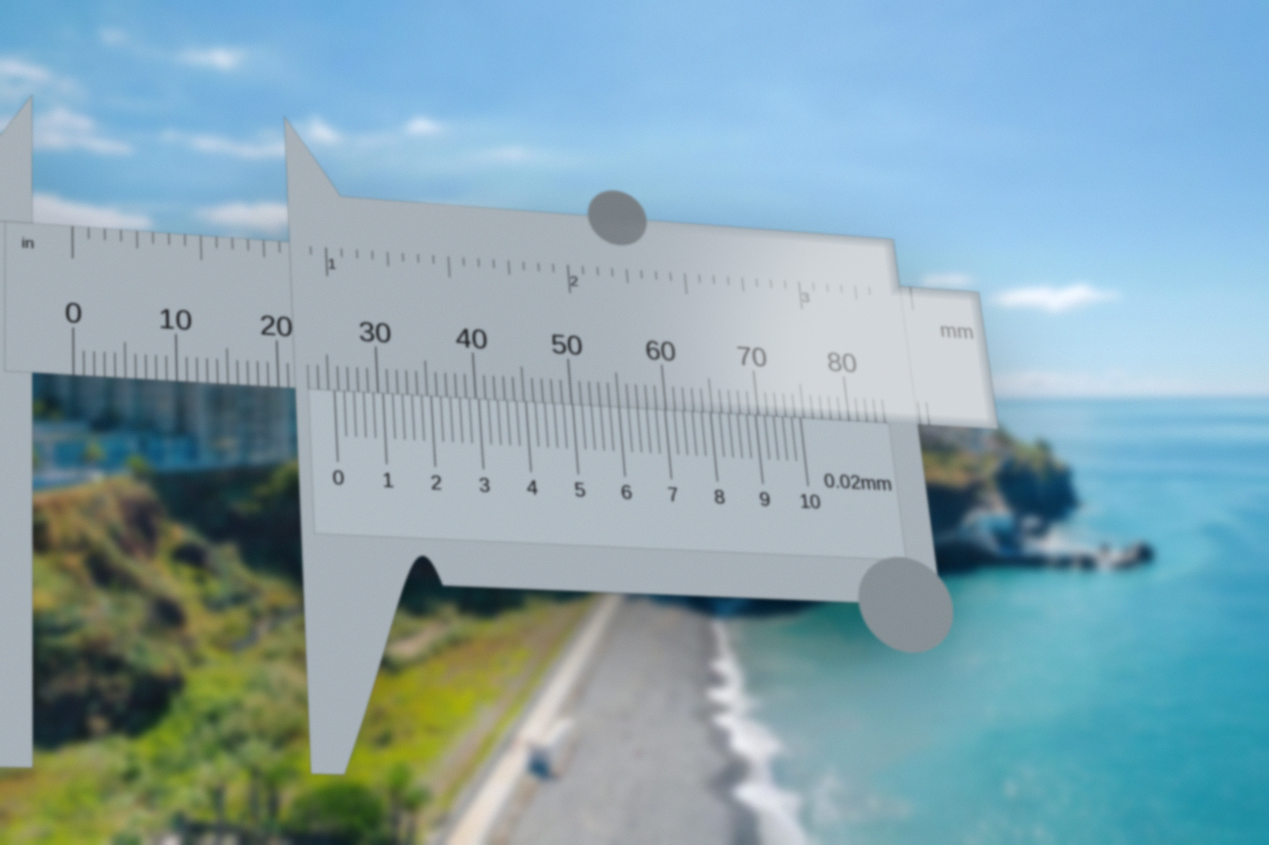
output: 25.6 (mm)
